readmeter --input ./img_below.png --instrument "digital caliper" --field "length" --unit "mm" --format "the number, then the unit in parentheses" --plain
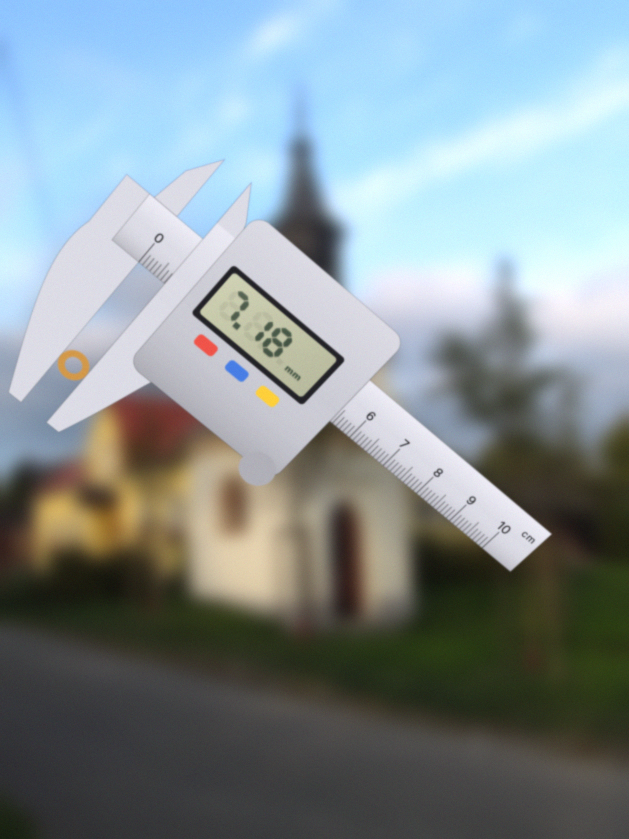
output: 7.18 (mm)
